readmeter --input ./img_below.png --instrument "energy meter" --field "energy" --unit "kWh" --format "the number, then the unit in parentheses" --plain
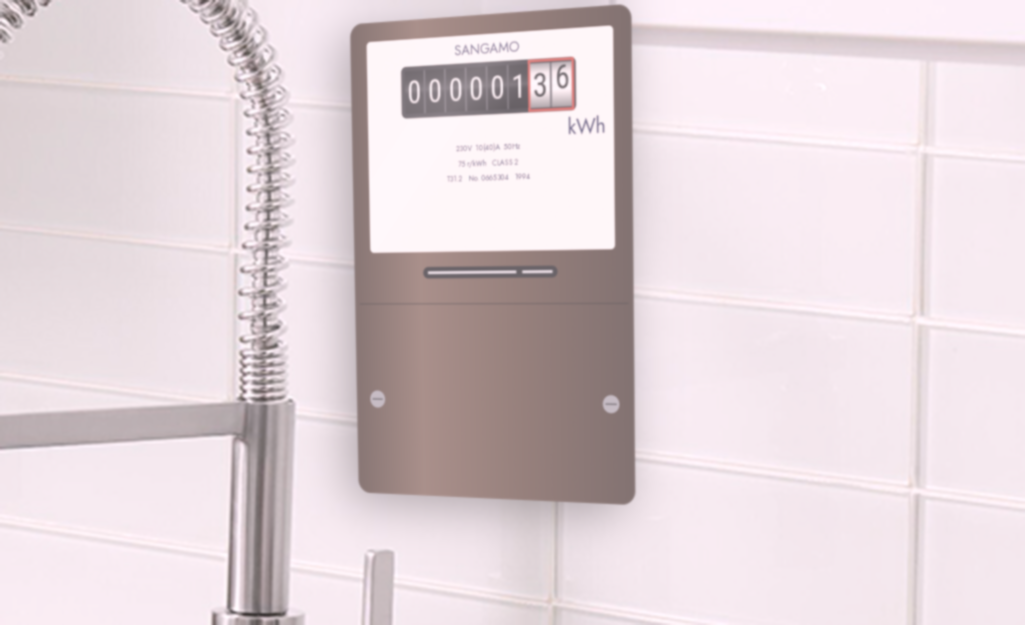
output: 1.36 (kWh)
